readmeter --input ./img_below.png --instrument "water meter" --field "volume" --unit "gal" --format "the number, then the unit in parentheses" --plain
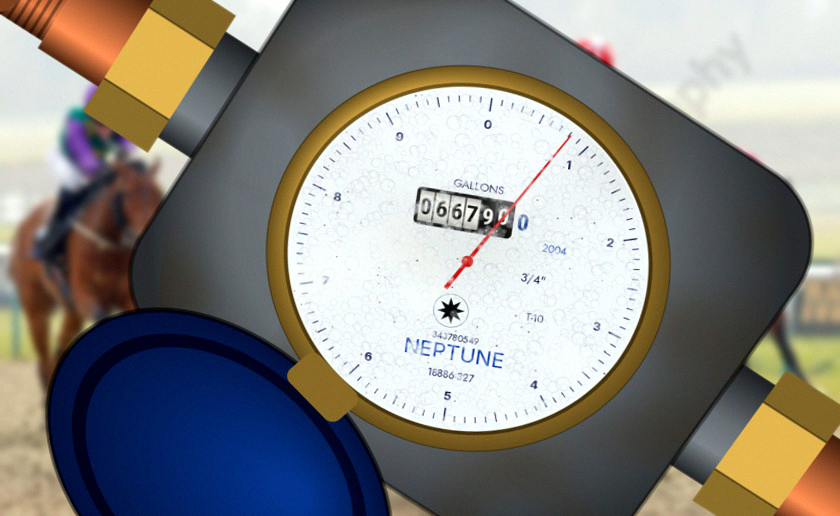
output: 667900.8 (gal)
